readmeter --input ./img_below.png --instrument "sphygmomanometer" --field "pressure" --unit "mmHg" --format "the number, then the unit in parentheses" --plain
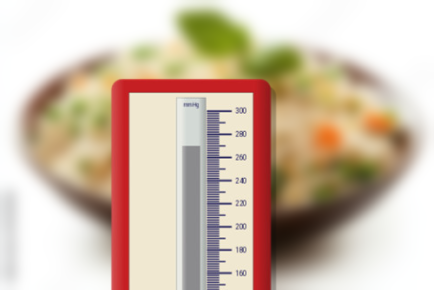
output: 270 (mmHg)
